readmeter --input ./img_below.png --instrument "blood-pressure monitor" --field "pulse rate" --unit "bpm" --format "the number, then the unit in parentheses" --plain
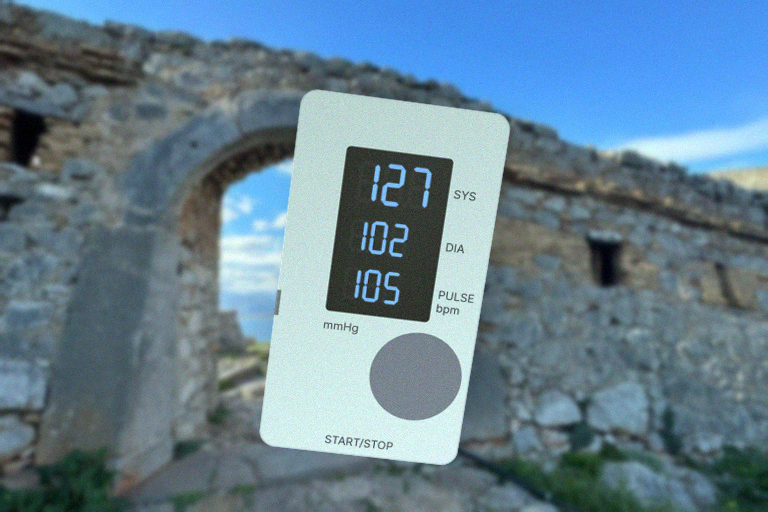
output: 105 (bpm)
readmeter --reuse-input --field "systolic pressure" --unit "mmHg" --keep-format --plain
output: 127 (mmHg)
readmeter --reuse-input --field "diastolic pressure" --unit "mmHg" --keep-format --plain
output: 102 (mmHg)
